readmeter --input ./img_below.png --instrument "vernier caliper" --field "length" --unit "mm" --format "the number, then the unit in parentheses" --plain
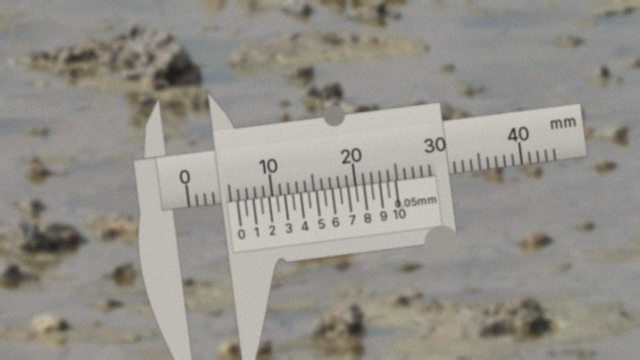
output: 5.8 (mm)
